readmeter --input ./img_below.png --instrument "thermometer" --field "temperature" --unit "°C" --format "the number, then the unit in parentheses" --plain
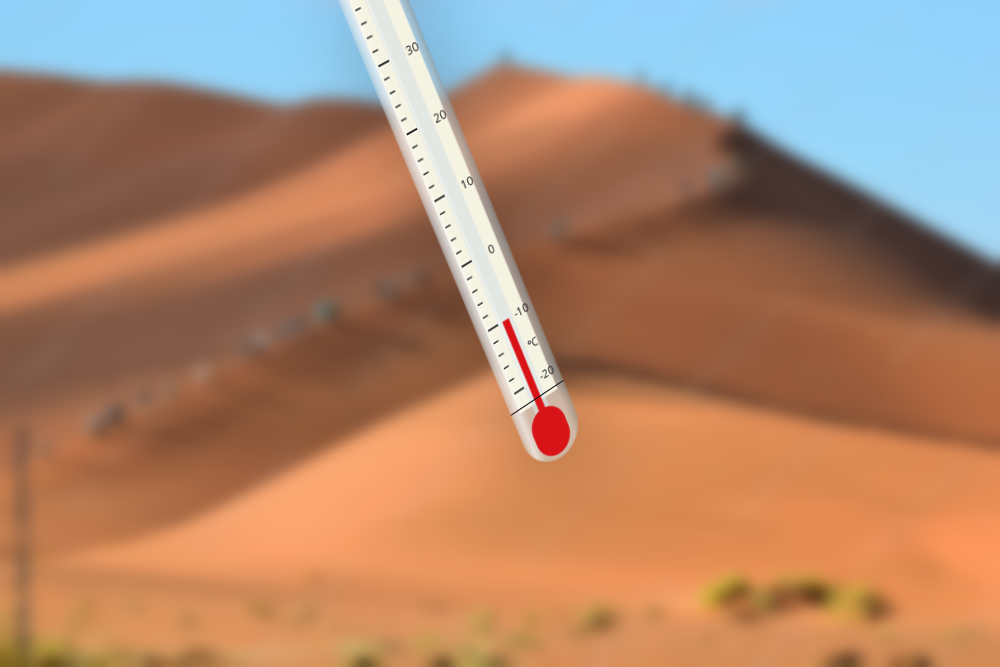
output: -10 (°C)
